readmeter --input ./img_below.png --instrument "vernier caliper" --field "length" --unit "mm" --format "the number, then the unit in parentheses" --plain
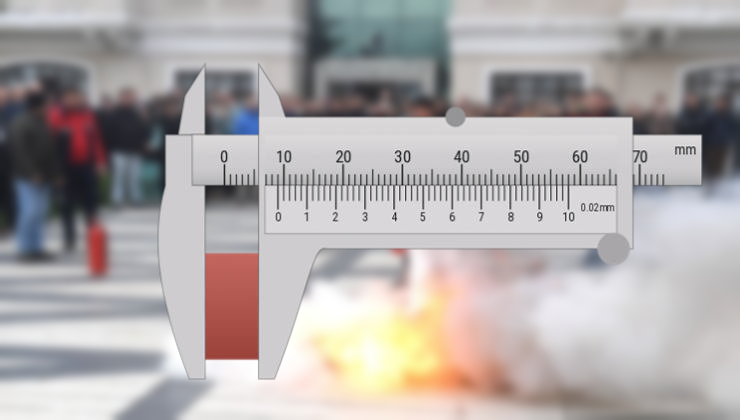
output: 9.0 (mm)
